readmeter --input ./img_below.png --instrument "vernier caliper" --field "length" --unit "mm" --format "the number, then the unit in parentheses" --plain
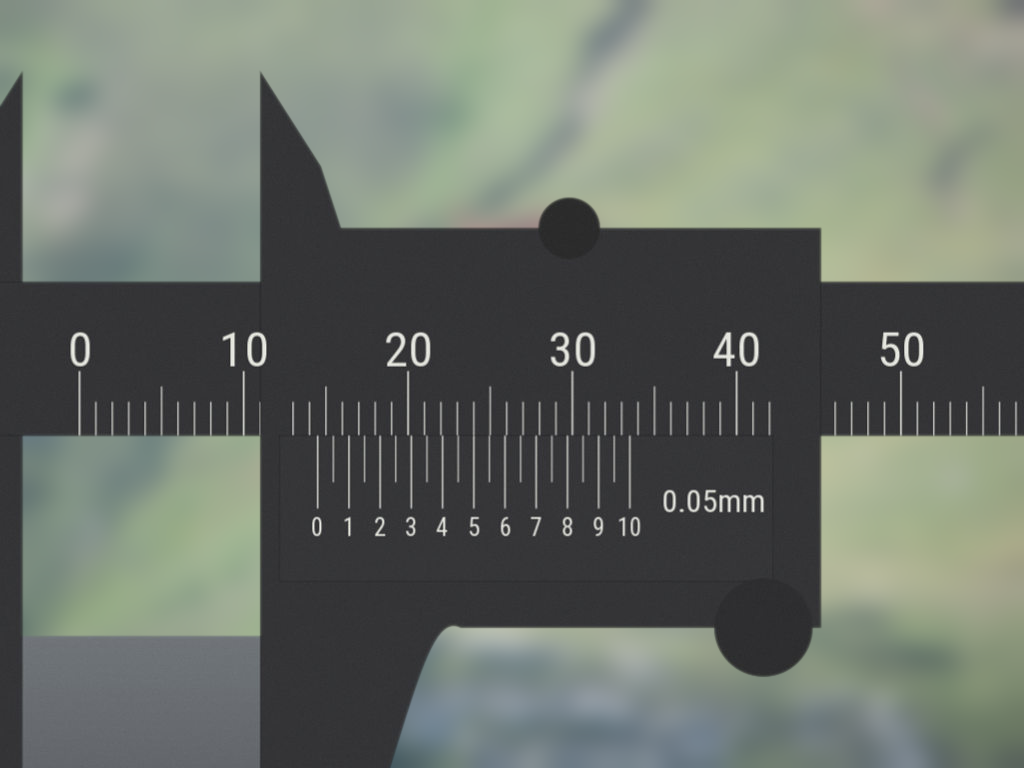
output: 14.5 (mm)
